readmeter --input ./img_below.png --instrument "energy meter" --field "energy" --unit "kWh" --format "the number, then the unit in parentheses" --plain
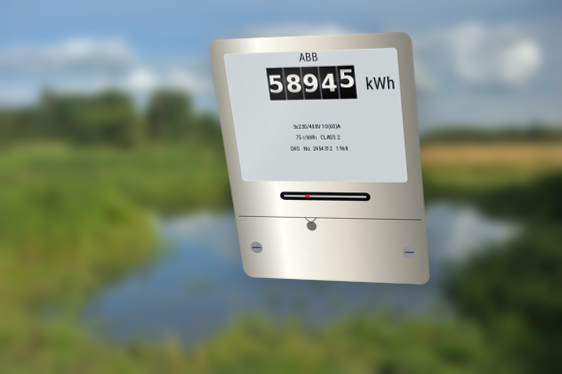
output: 58945 (kWh)
